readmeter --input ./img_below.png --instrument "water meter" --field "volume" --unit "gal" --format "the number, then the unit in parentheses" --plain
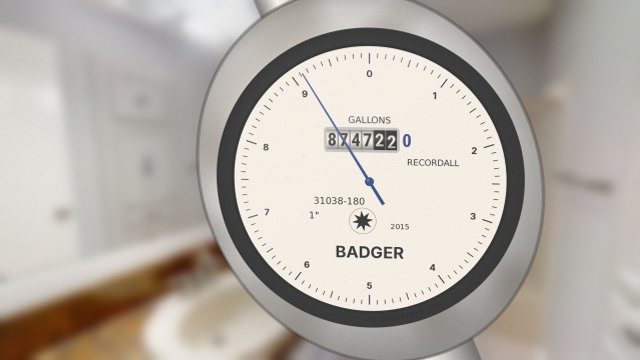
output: 8747219.1 (gal)
